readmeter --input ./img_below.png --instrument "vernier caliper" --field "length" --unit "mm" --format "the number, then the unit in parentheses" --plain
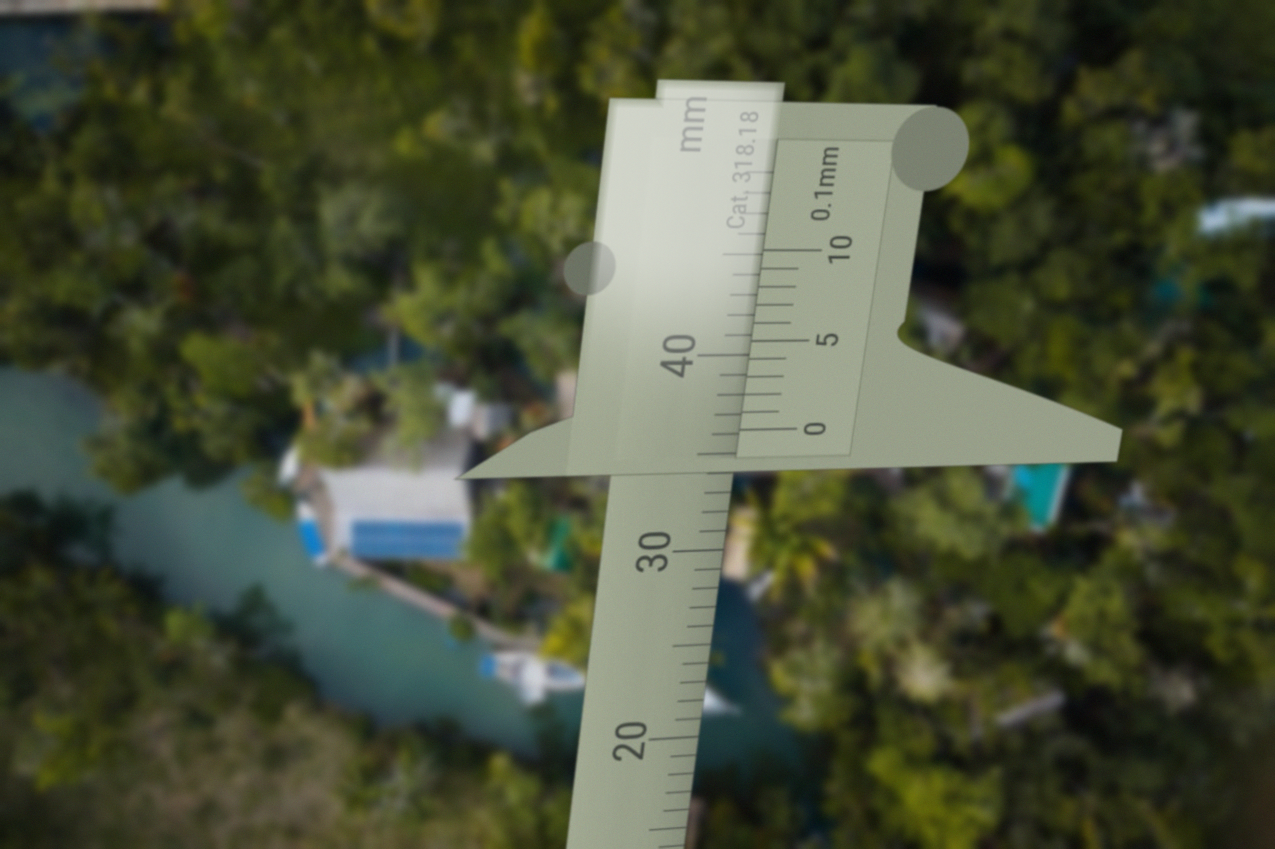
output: 36.2 (mm)
